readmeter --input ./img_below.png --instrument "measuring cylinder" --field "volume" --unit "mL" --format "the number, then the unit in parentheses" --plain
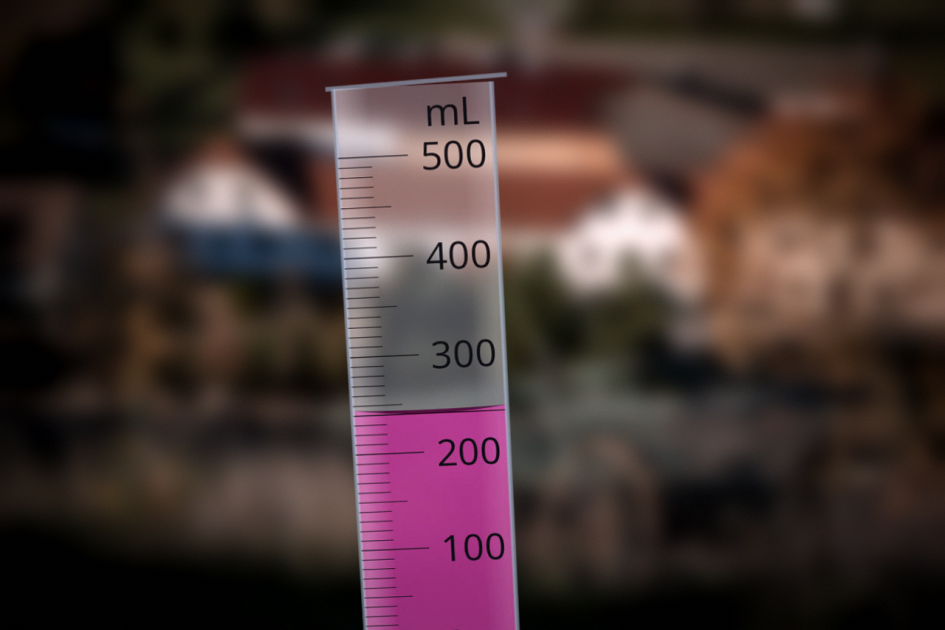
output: 240 (mL)
